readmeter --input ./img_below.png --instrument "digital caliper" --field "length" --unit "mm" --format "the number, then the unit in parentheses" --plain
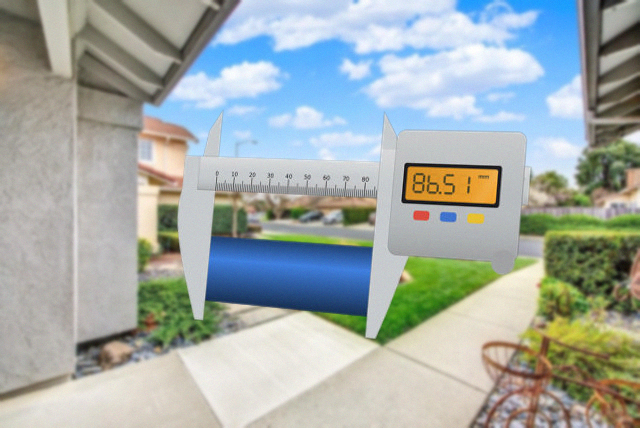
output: 86.51 (mm)
